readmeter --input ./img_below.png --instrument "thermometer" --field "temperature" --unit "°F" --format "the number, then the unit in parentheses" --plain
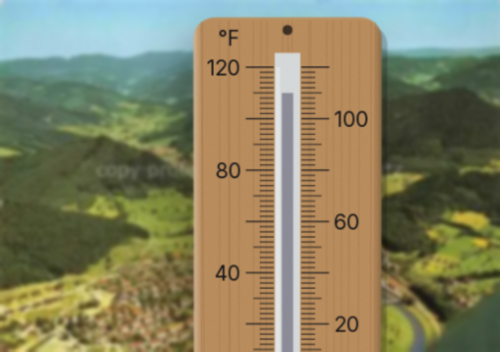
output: 110 (°F)
